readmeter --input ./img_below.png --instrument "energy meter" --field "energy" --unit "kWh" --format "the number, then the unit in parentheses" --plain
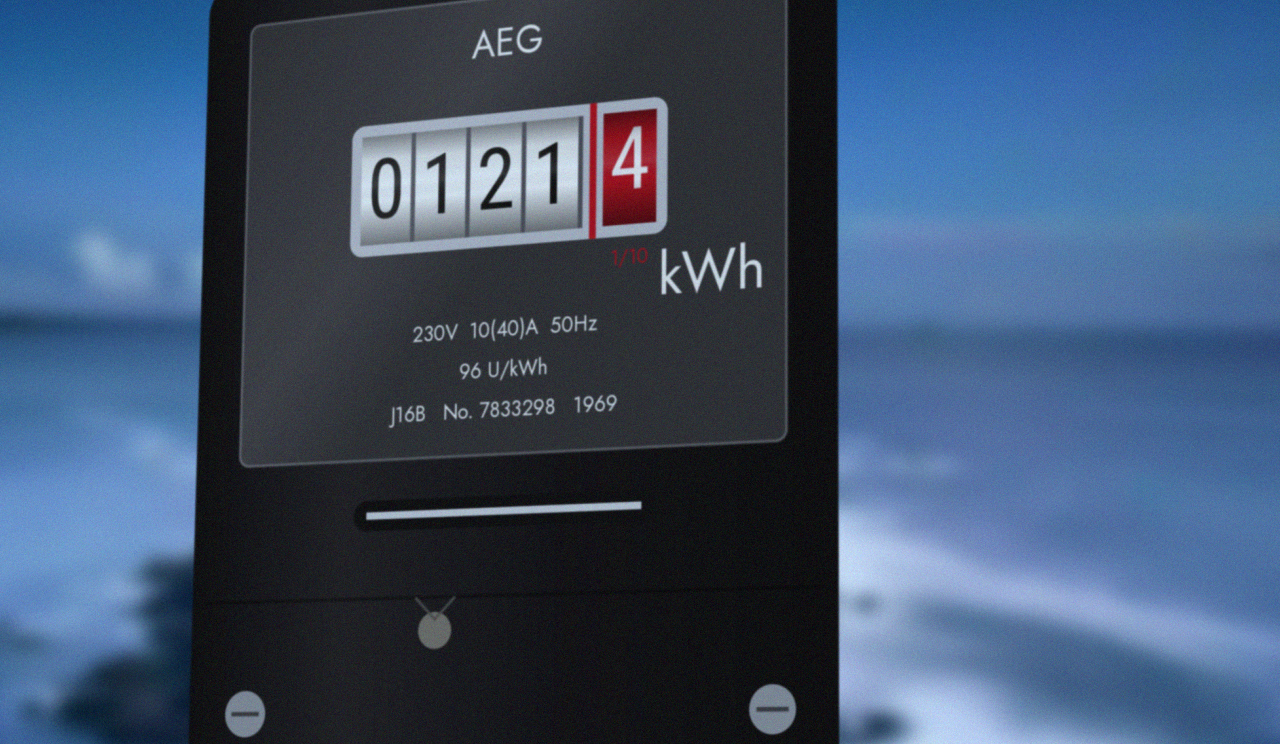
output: 121.4 (kWh)
